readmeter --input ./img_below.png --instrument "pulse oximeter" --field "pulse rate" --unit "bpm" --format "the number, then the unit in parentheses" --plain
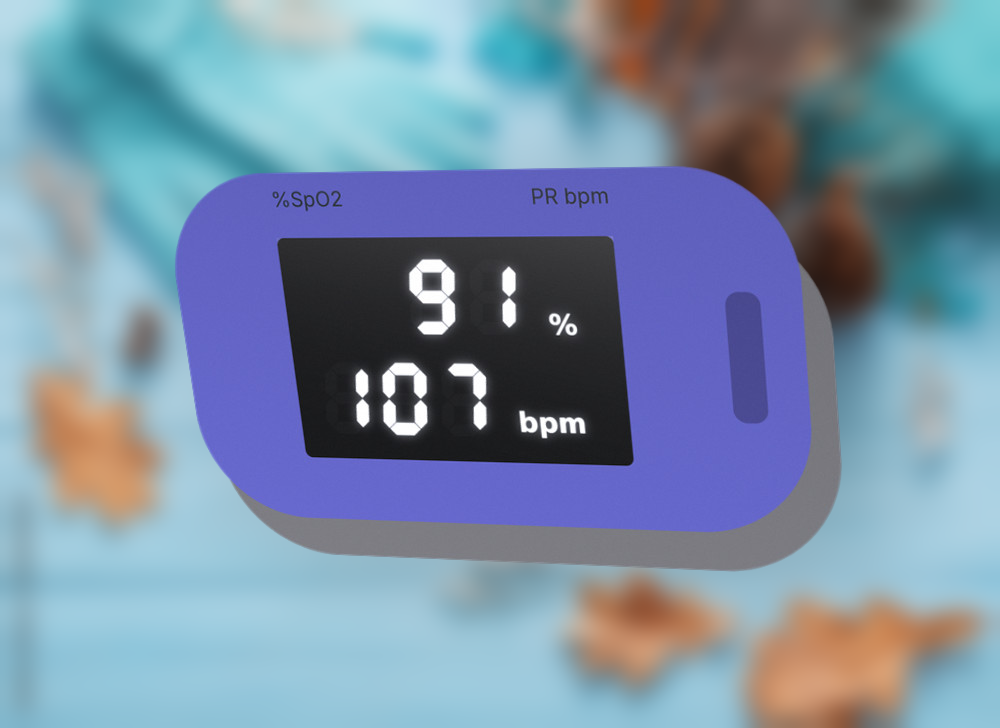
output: 107 (bpm)
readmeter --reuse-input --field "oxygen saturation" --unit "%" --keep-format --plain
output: 91 (%)
